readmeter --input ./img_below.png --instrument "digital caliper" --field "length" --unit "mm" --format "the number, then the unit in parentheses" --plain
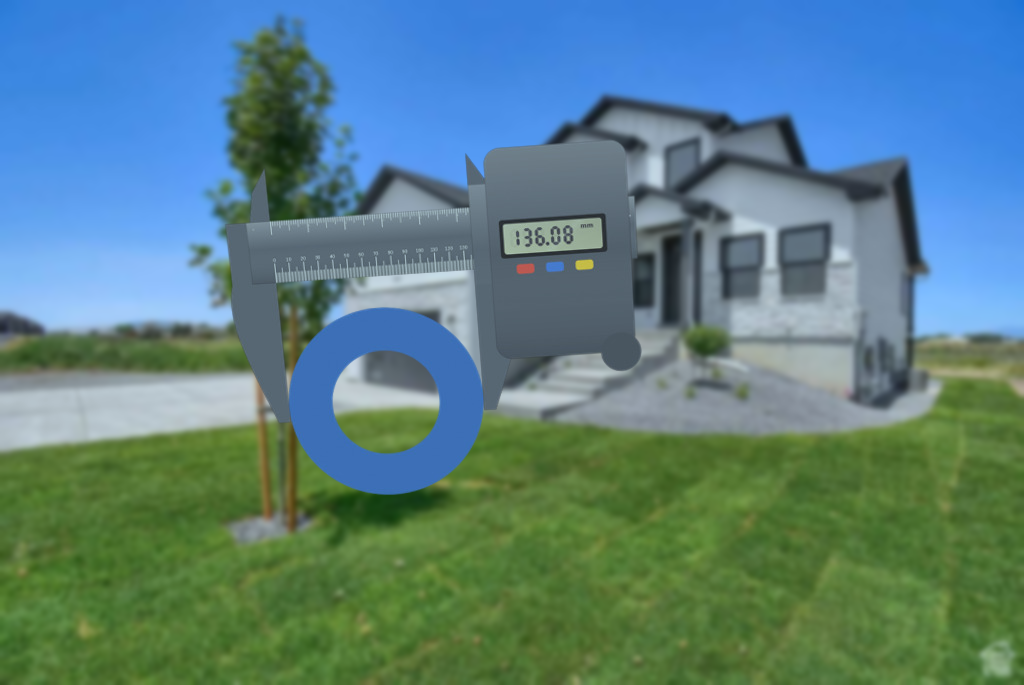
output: 136.08 (mm)
